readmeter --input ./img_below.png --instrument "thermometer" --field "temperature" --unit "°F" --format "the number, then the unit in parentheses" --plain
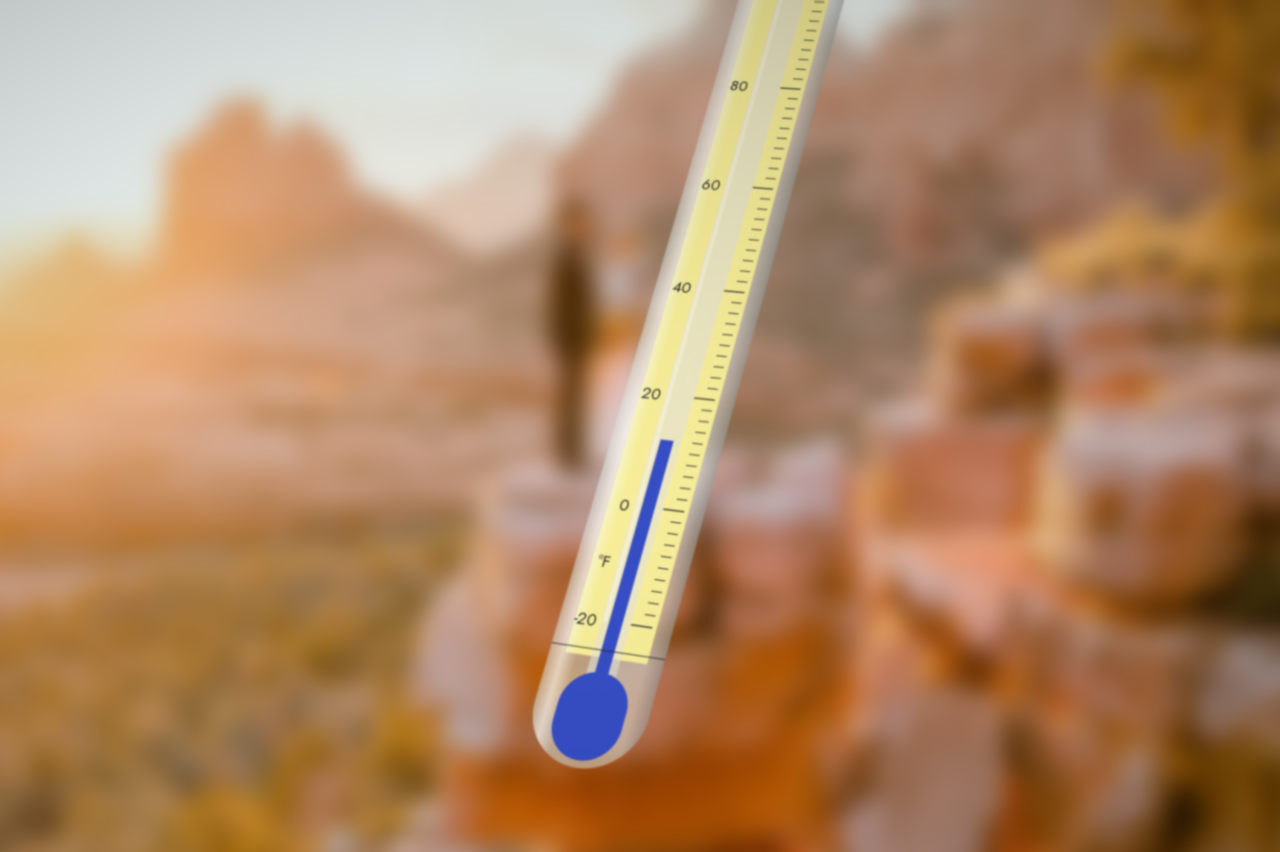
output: 12 (°F)
